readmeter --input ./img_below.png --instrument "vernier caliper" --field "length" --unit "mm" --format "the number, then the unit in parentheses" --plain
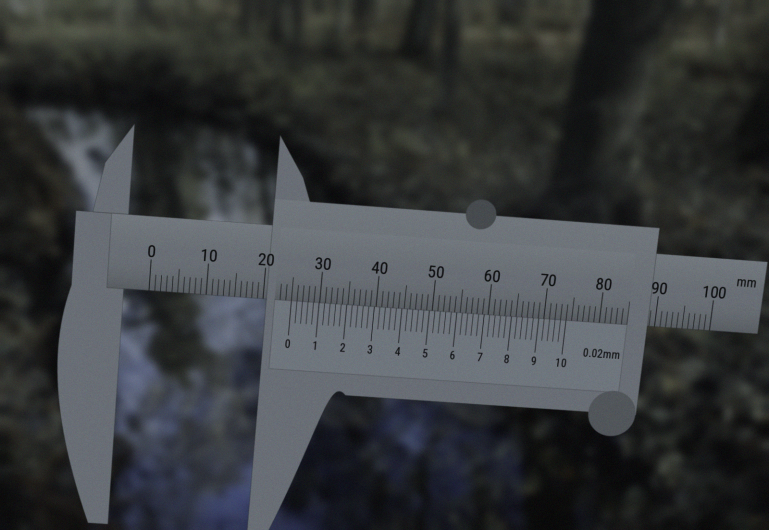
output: 25.0 (mm)
